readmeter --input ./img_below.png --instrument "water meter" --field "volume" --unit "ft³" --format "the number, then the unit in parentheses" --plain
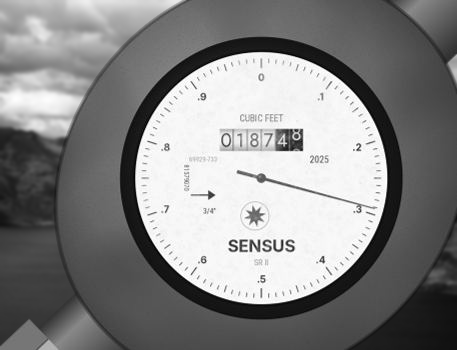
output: 18748.29 (ft³)
